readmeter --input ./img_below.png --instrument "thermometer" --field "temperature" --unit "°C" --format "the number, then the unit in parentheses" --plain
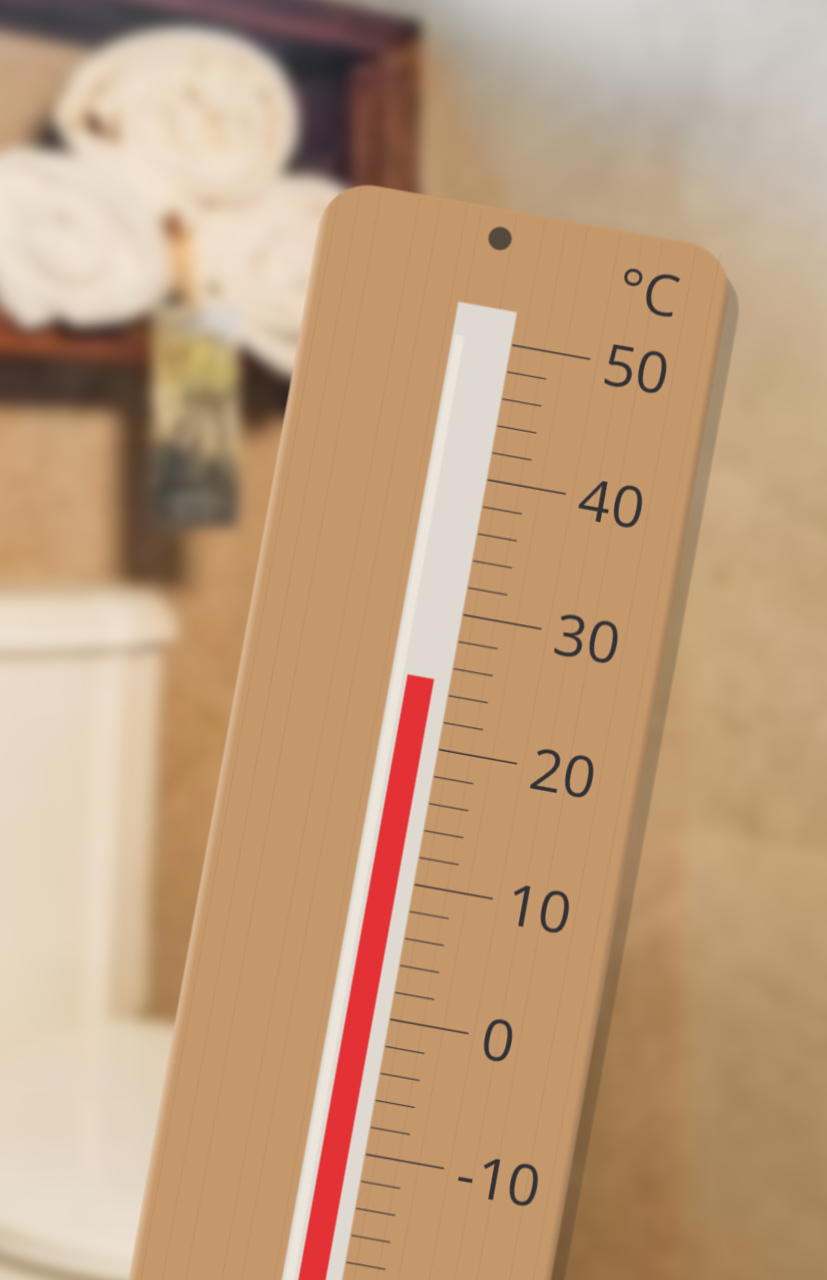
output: 25 (°C)
